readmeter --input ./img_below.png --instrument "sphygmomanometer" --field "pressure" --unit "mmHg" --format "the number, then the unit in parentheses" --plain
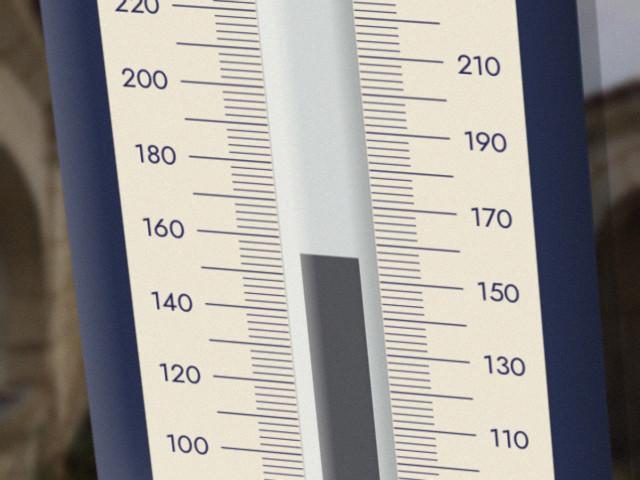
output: 156 (mmHg)
